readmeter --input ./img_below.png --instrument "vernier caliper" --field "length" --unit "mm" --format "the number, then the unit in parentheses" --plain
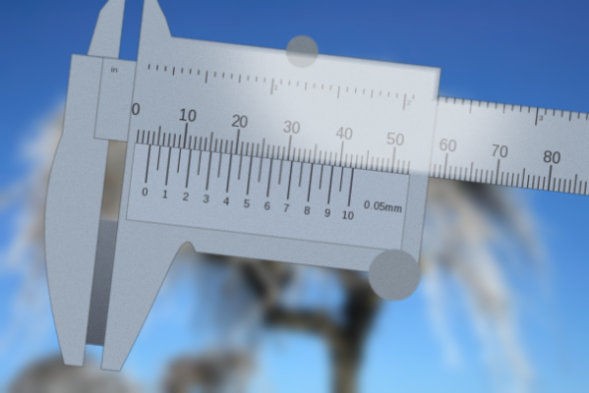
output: 3.5 (mm)
